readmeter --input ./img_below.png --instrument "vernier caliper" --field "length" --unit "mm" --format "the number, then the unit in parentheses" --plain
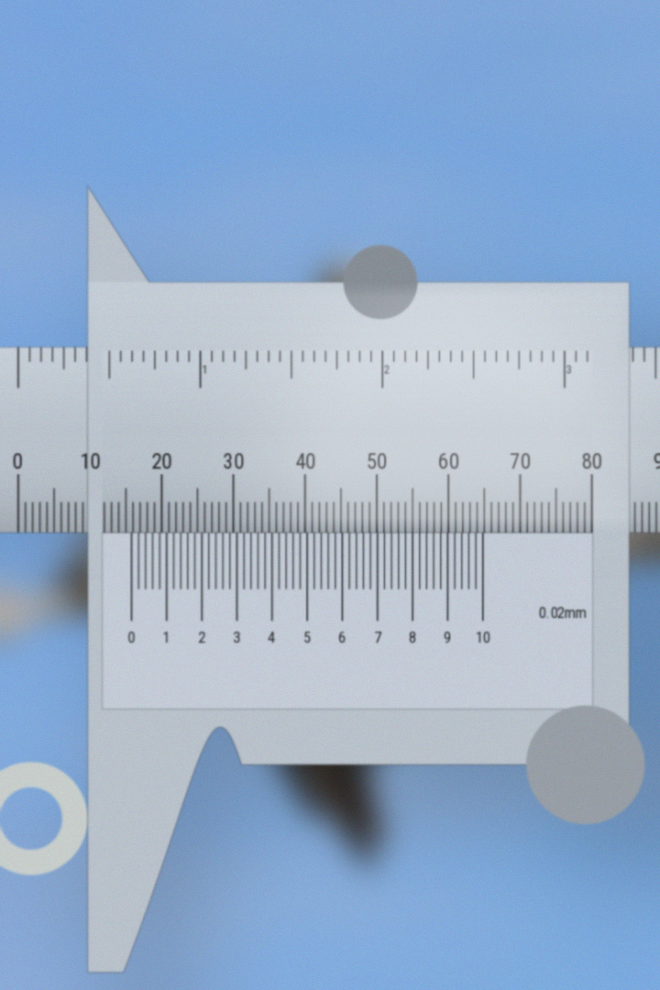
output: 15.8 (mm)
